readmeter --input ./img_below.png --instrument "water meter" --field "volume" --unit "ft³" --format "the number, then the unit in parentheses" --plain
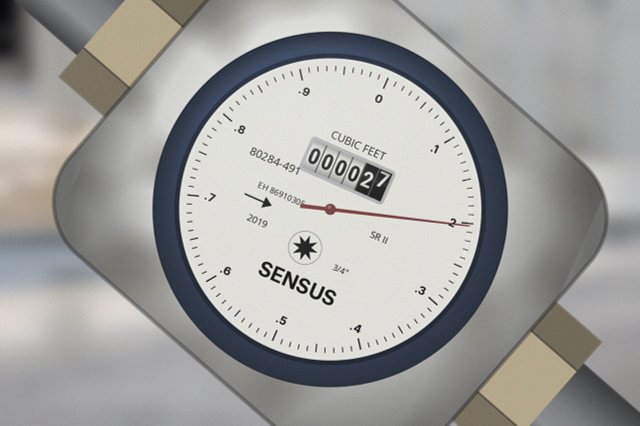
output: 27.20 (ft³)
